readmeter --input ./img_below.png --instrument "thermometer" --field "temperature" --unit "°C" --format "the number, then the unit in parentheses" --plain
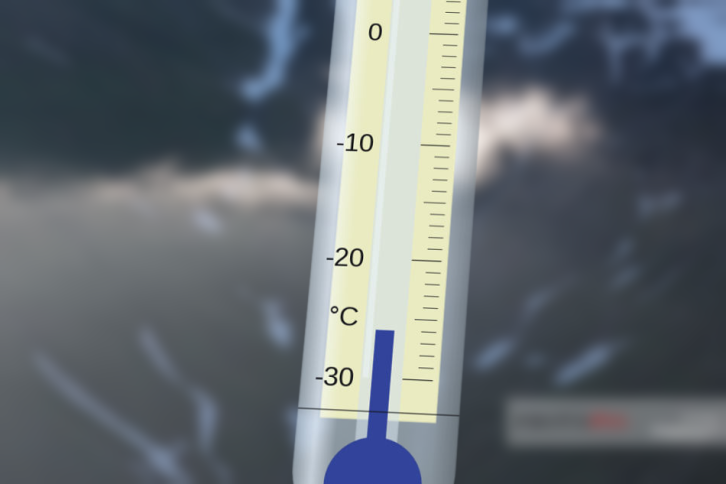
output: -26 (°C)
